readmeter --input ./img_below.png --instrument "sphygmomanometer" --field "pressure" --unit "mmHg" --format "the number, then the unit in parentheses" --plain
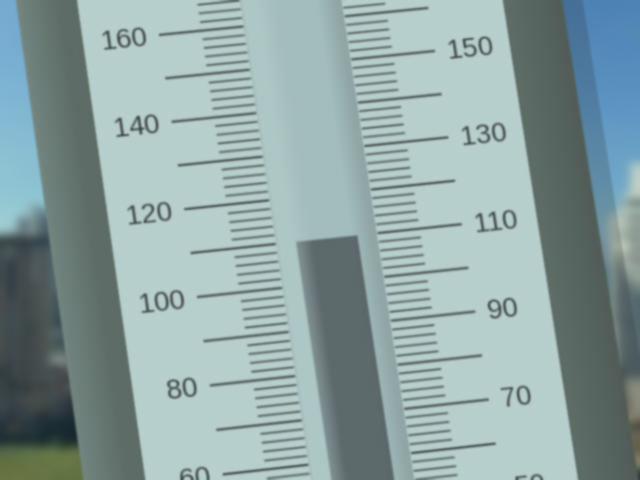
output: 110 (mmHg)
